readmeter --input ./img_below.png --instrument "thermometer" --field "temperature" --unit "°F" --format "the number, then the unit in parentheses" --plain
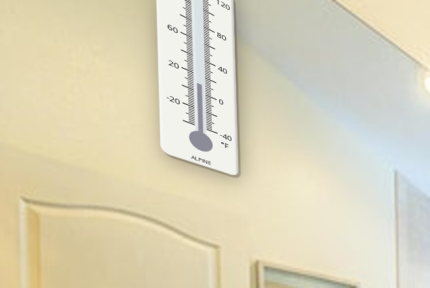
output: 10 (°F)
